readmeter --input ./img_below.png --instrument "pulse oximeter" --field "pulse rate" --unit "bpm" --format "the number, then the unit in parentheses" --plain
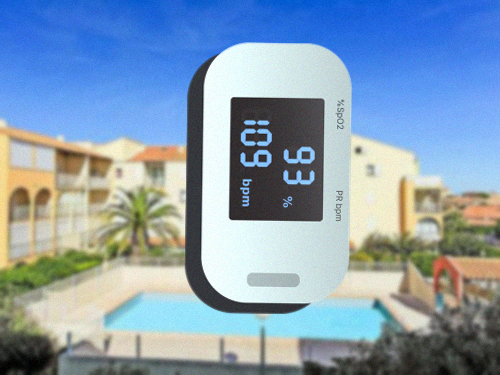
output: 109 (bpm)
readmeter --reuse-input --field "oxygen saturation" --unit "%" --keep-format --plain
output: 93 (%)
